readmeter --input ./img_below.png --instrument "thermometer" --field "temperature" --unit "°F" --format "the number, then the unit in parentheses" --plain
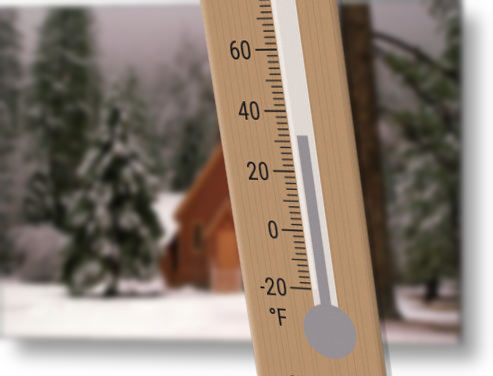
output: 32 (°F)
